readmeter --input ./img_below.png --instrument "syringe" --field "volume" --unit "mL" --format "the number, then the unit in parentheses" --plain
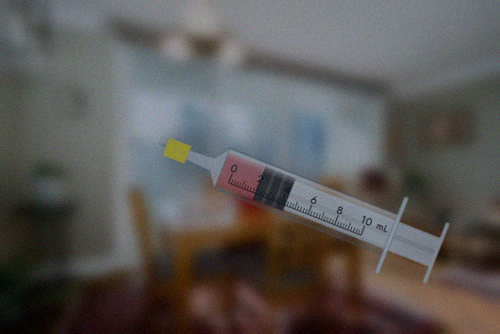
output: 2 (mL)
